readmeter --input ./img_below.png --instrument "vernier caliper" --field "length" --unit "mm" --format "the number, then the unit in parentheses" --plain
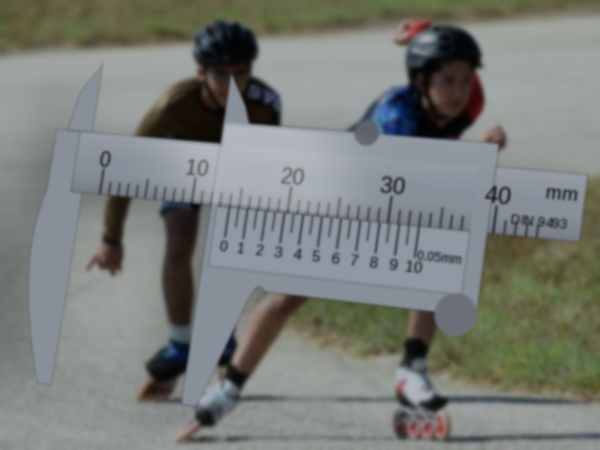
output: 14.0 (mm)
